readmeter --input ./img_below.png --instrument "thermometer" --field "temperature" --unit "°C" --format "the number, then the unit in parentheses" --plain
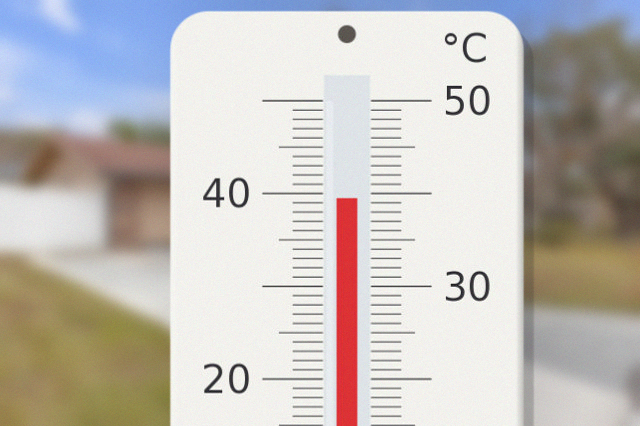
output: 39.5 (°C)
